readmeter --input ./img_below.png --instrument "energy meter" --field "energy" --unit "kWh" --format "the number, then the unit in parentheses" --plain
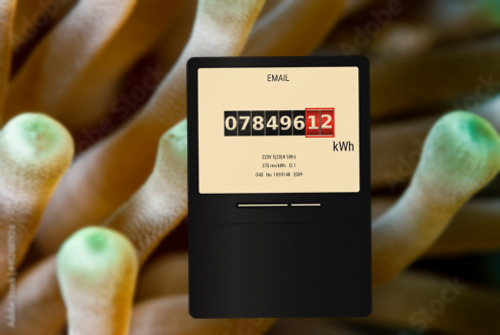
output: 78496.12 (kWh)
